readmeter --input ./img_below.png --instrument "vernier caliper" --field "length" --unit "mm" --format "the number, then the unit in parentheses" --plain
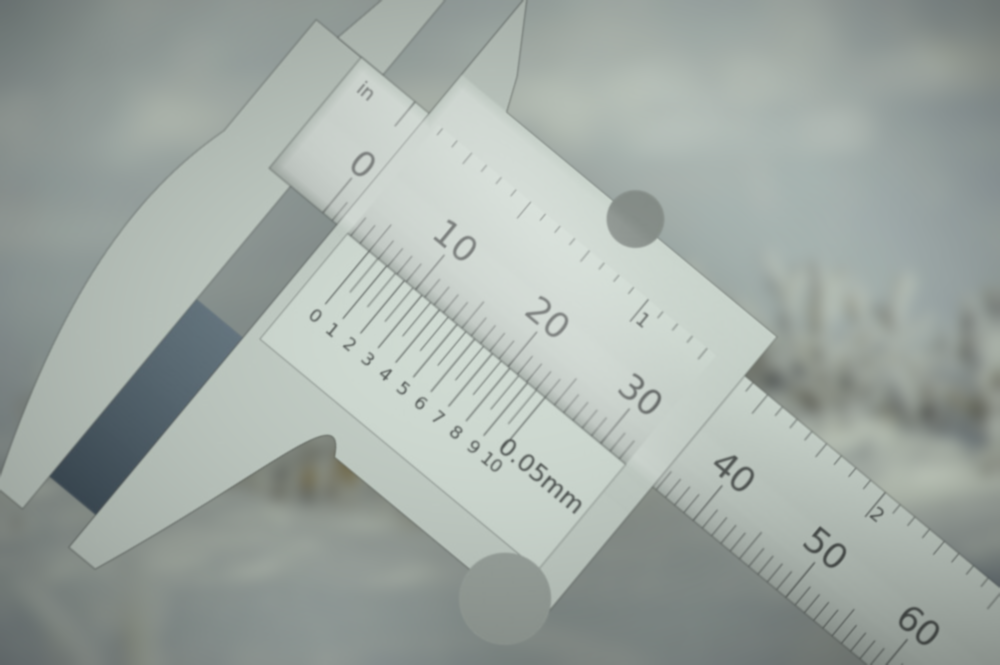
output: 5.0 (mm)
